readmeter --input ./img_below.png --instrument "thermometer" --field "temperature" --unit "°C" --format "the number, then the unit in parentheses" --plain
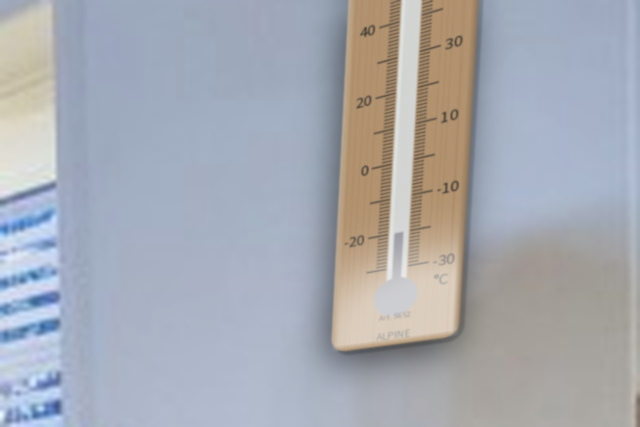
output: -20 (°C)
